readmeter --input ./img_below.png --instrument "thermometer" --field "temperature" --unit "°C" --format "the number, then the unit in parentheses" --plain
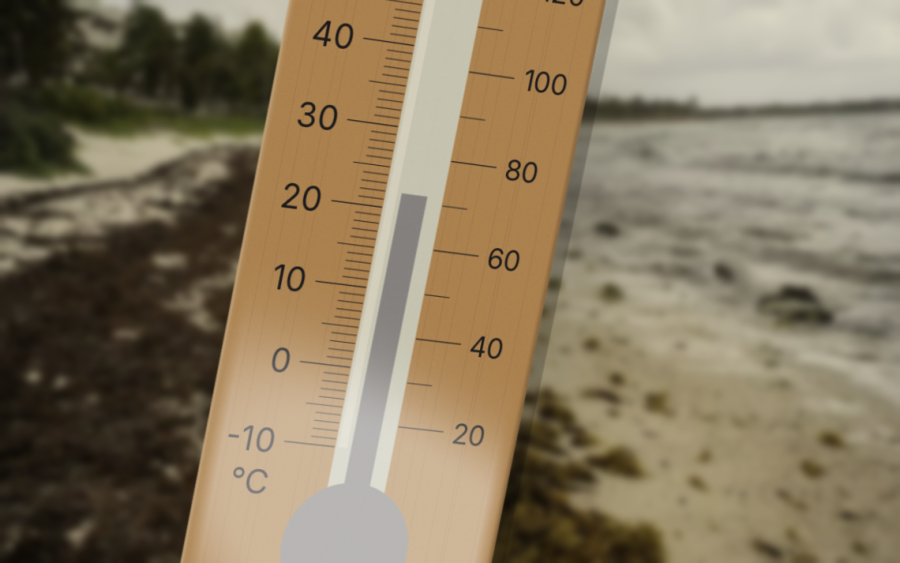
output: 22 (°C)
